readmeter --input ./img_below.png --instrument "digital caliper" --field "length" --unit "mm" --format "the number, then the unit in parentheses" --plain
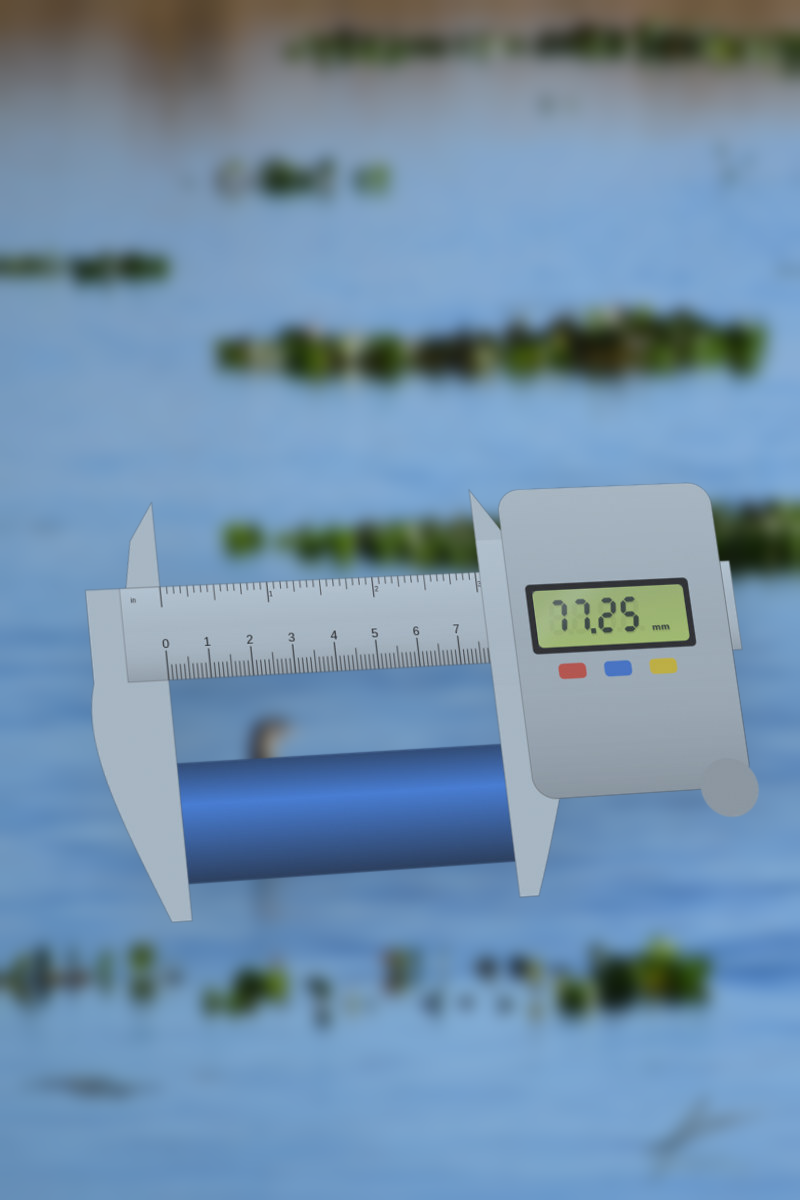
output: 77.25 (mm)
